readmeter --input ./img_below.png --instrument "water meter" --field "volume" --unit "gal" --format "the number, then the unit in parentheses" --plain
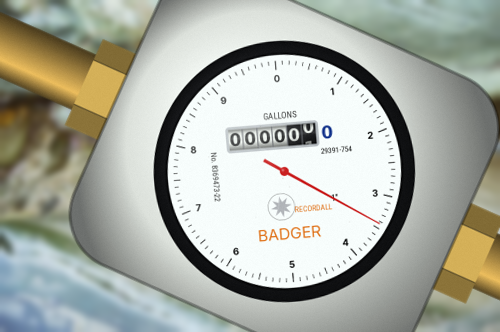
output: 3.4 (gal)
